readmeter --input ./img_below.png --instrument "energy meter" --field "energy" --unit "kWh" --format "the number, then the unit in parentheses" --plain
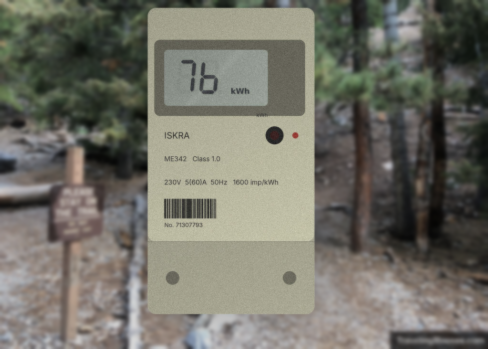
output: 76 (kWh)
